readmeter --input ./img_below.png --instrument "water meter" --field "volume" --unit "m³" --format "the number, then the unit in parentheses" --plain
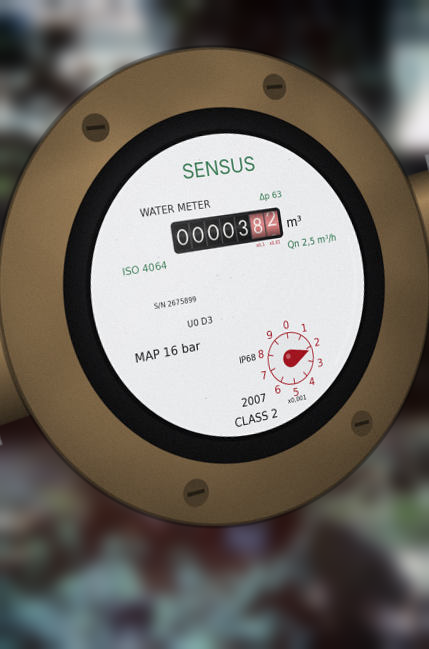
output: 3.822 (m³)
